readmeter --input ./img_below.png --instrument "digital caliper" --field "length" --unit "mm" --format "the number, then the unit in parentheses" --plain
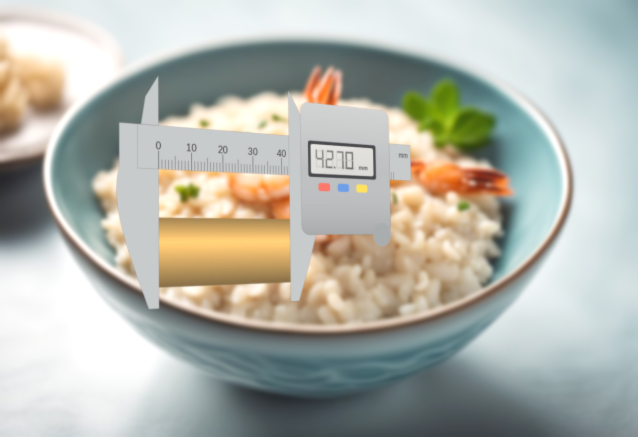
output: 42.70 (mm)
